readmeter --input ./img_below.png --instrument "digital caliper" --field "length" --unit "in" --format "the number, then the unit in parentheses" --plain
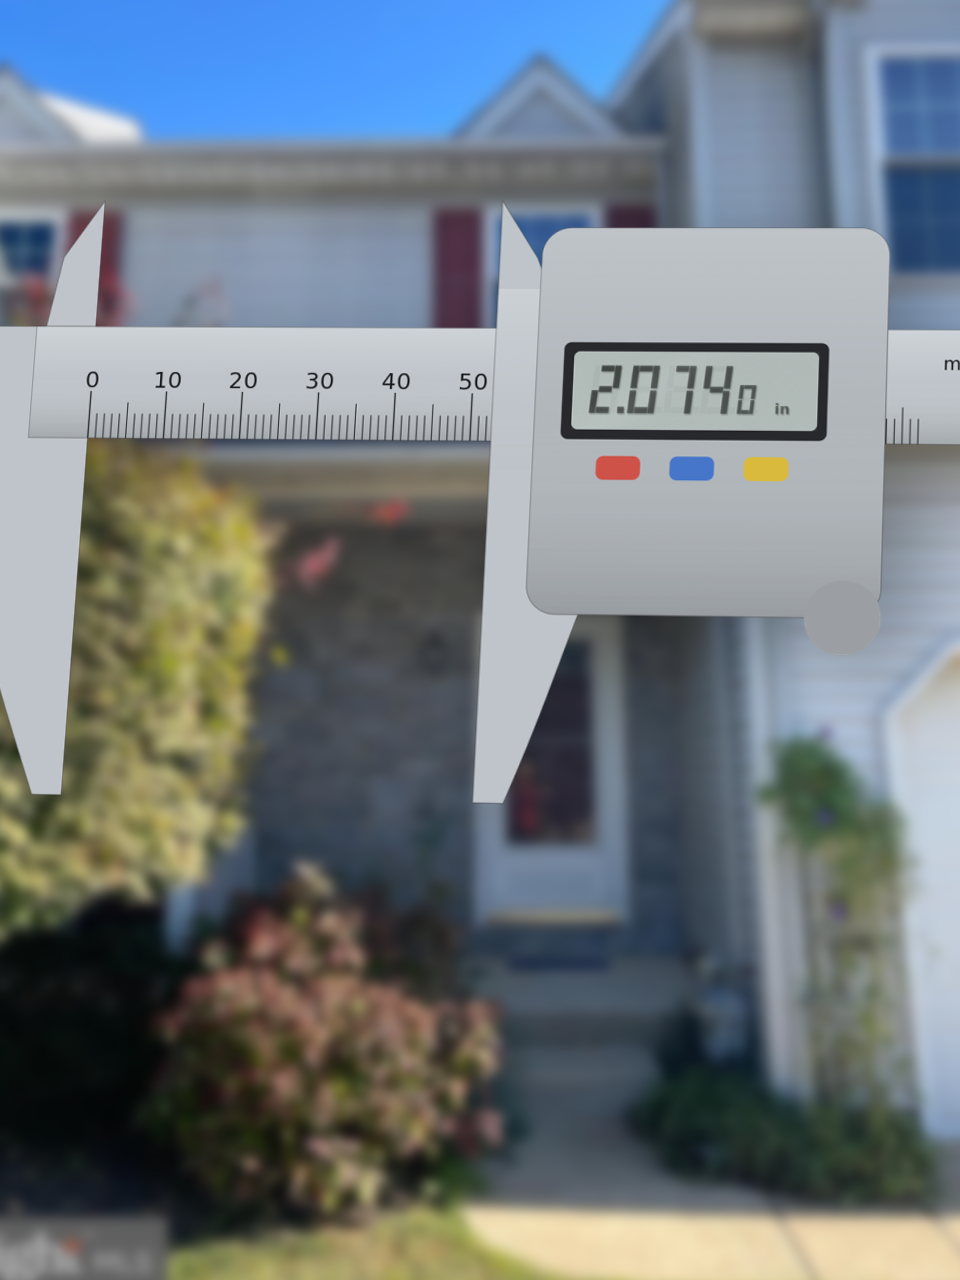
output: 2.0740 (in)
